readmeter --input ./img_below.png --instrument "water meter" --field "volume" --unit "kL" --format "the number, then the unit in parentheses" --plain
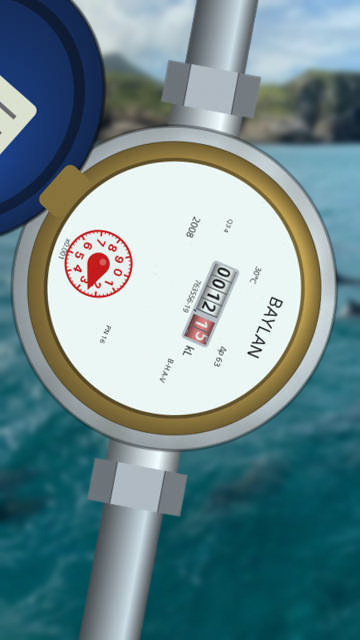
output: 12.152 (kL)
